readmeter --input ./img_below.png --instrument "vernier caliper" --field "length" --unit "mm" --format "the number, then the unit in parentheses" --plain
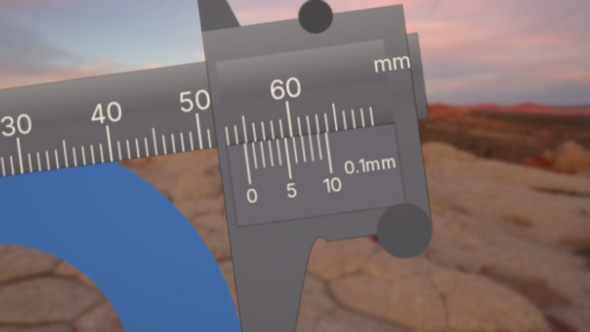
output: 54.8 (mm)
